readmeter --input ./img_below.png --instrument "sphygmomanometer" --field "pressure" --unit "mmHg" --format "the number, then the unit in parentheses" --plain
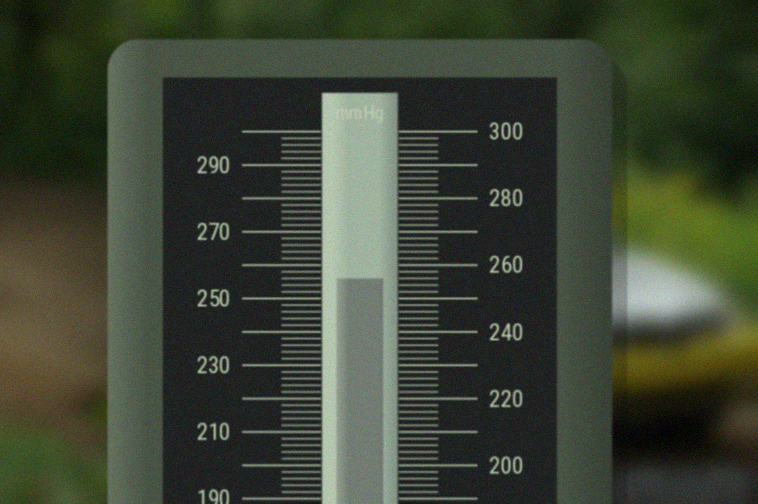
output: 256 (mmHg)
